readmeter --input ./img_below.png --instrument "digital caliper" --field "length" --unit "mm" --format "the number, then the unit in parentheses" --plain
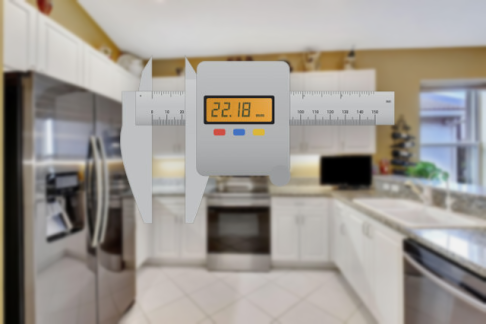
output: 22.18 (mm)
